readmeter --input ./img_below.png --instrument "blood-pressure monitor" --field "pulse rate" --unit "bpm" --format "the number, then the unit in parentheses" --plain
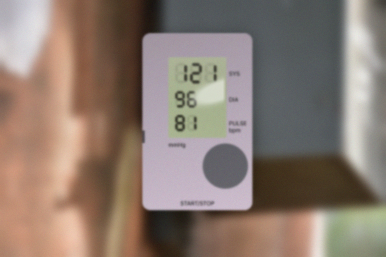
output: 81 (bpm)
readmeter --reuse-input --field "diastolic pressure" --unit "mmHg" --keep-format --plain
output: 96 (mmHg)
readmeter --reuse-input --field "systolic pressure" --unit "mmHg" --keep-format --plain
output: 121 (mmHg)
